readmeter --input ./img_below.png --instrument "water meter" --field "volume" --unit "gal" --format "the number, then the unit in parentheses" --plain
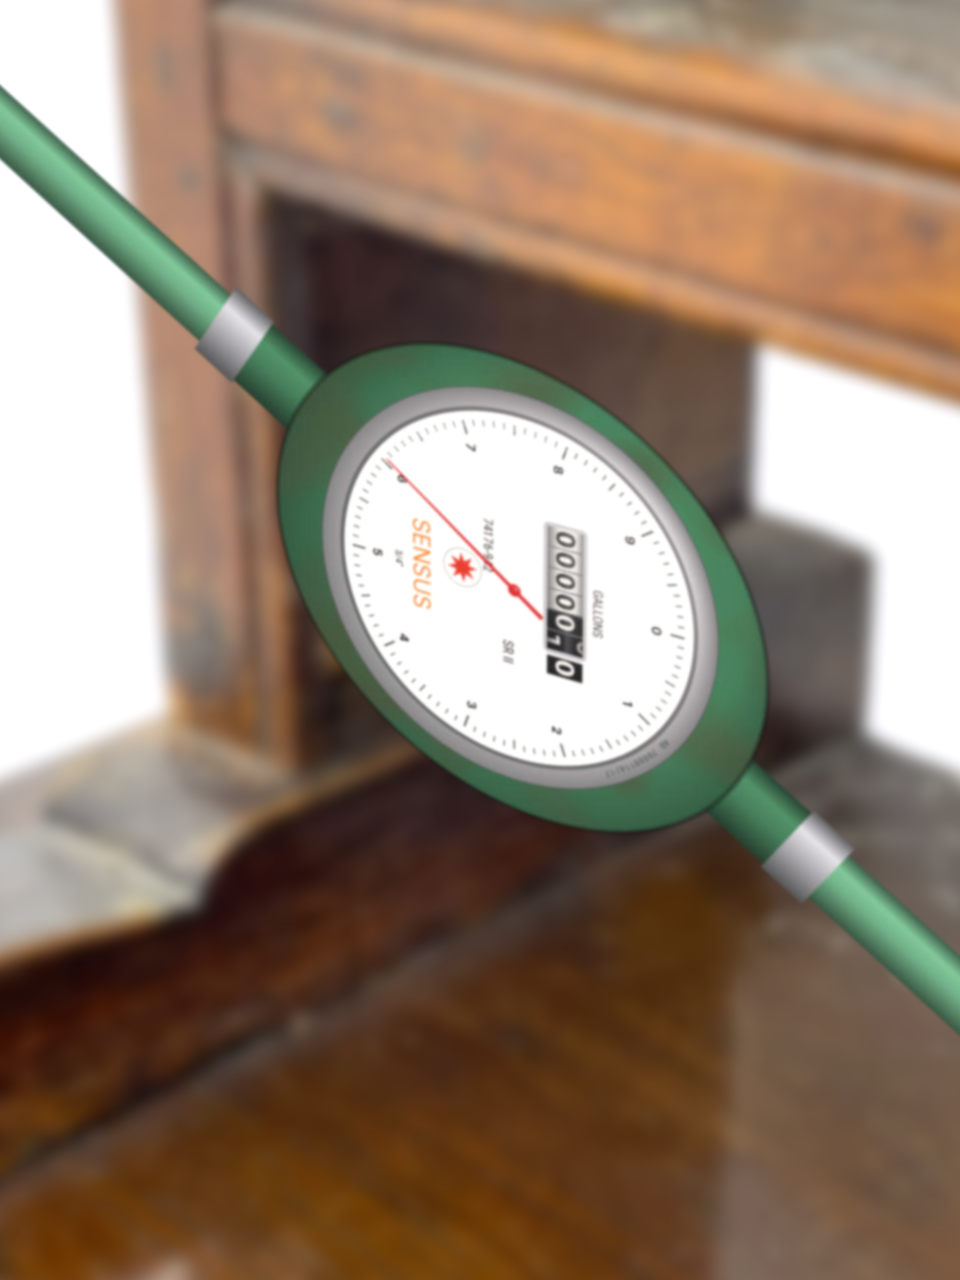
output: 6.0 (gal)
